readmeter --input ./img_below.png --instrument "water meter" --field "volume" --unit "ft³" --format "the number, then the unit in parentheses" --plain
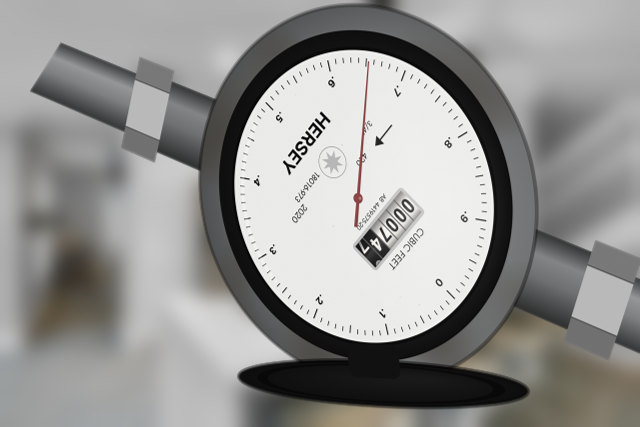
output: 746.65 (ft³)
